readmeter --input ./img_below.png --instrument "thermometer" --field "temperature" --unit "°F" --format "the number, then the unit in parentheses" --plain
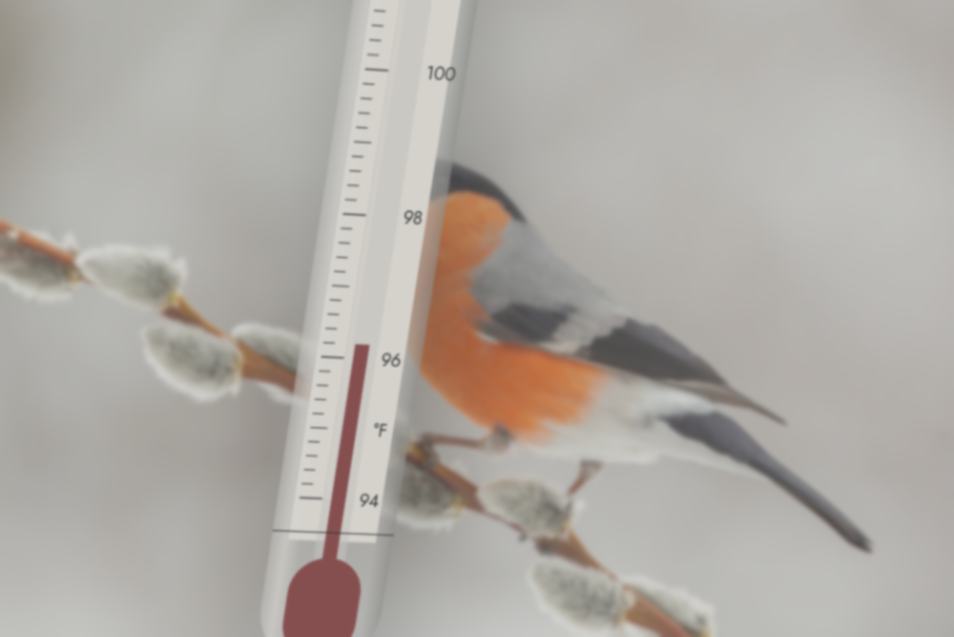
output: 96.2 (°F)
